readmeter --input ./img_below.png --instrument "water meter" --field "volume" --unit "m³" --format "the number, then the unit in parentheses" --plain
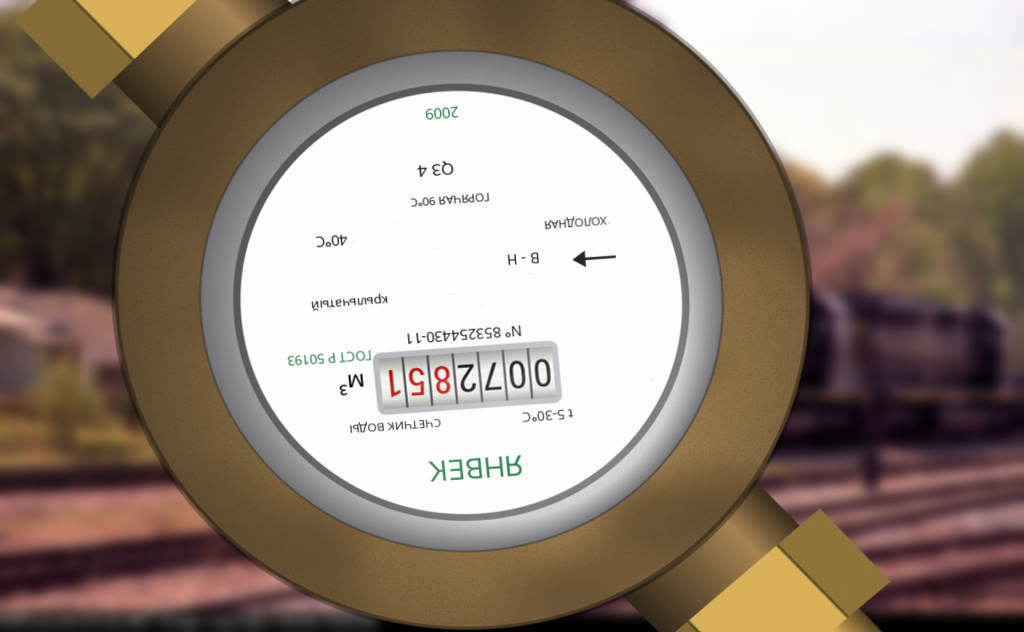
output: 72.851 (m³)
